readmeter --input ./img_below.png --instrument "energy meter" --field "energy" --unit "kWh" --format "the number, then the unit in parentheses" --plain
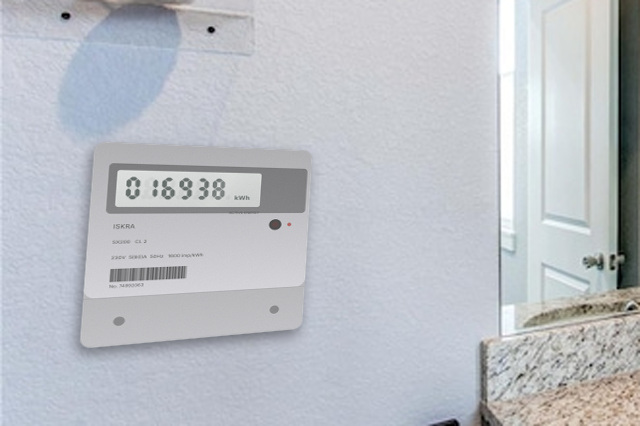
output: 16938 (kWh)
